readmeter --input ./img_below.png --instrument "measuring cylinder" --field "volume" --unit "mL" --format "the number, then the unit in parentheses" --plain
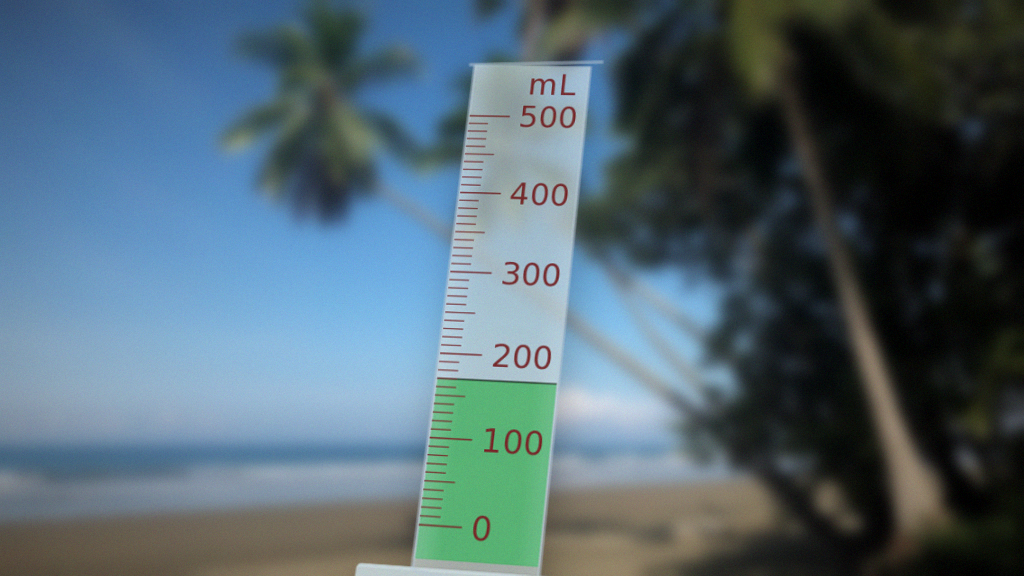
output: 170 (mL)
